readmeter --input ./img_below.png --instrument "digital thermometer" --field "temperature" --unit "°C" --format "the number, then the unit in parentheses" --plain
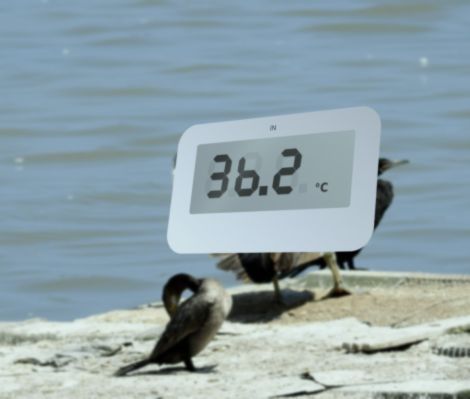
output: 36.2 (°C)
